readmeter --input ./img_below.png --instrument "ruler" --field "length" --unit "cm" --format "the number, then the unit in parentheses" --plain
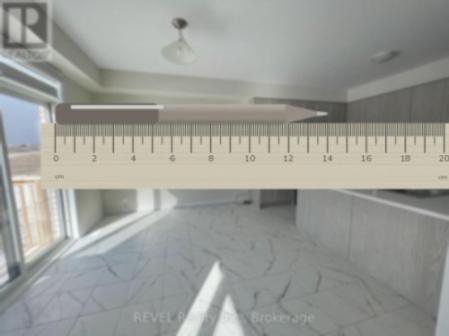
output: 14 (cm)
